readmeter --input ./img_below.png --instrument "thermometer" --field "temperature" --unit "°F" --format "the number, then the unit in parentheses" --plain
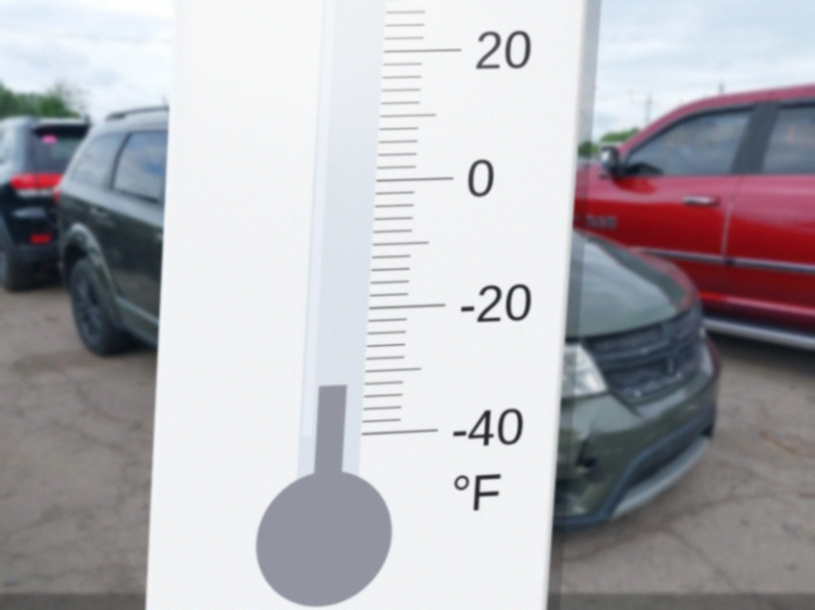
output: -32 (°F)
